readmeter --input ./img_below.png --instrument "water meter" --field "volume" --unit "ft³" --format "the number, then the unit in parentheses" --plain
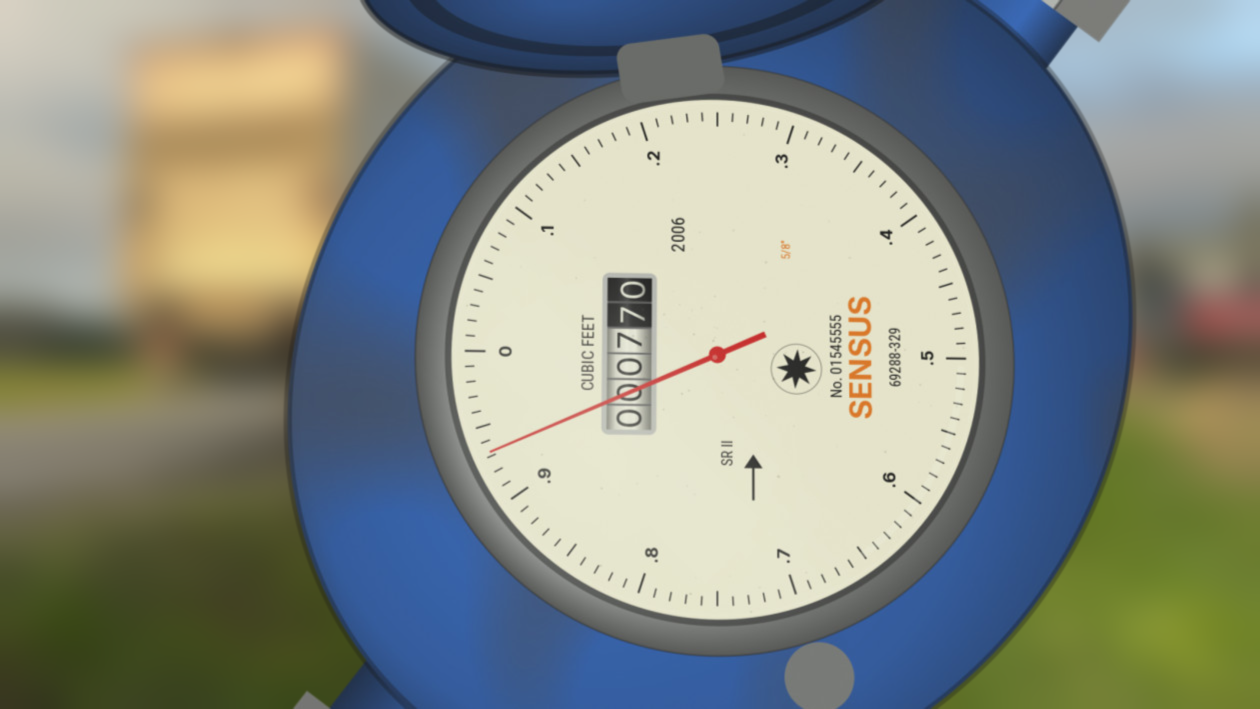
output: 769.93 (ft³)
